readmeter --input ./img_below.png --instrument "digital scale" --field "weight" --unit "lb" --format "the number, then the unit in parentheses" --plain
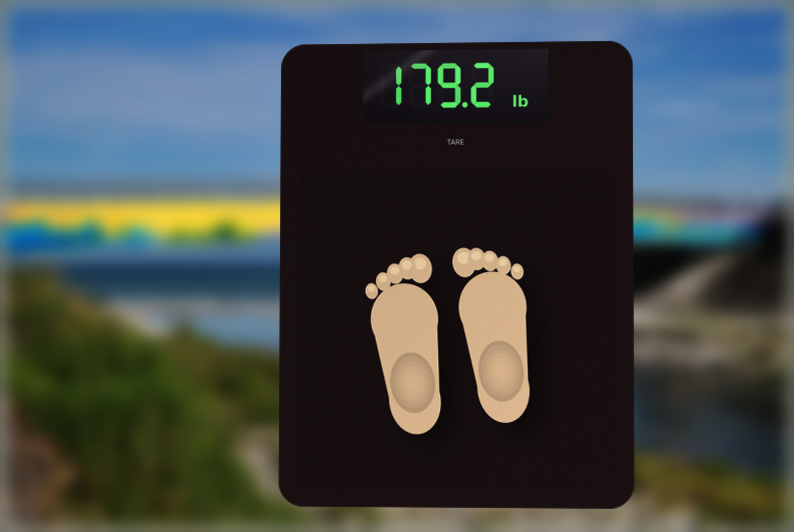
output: 179.2 (lb)
